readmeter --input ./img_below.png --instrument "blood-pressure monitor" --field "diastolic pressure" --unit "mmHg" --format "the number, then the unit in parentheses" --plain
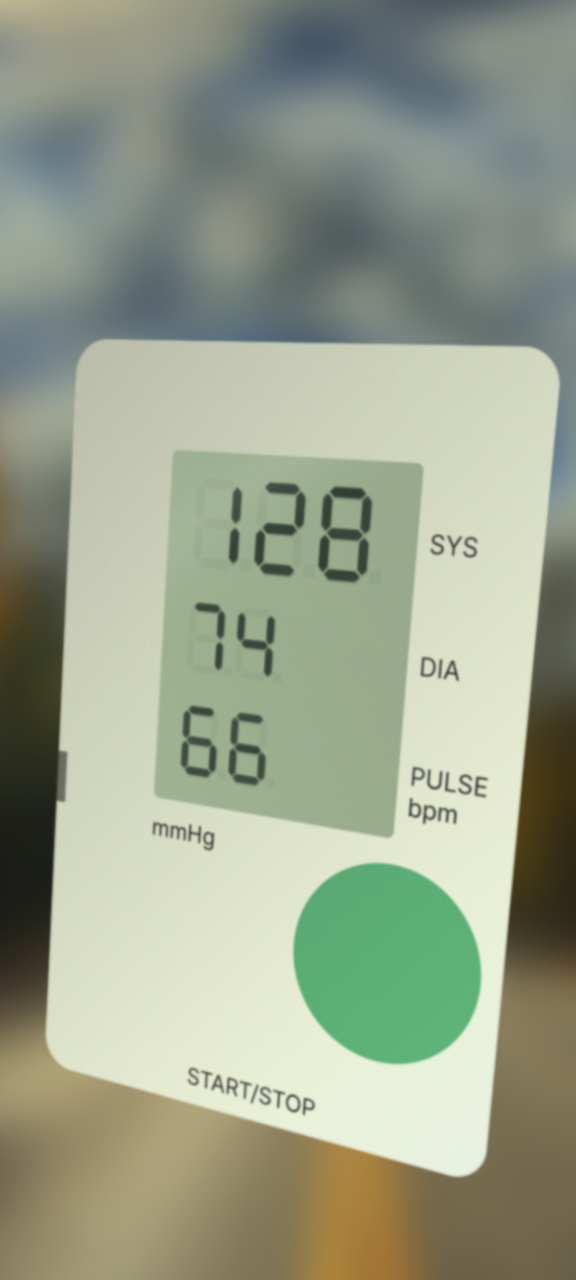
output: 74 (mmHg)
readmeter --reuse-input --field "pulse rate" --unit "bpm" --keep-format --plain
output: 66 (bpm)
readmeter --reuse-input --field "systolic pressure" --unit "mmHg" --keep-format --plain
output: 128 (mmHg)
